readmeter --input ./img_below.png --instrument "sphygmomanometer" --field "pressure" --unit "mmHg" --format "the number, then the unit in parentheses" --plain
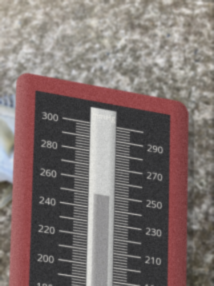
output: 250 (mmHg)
